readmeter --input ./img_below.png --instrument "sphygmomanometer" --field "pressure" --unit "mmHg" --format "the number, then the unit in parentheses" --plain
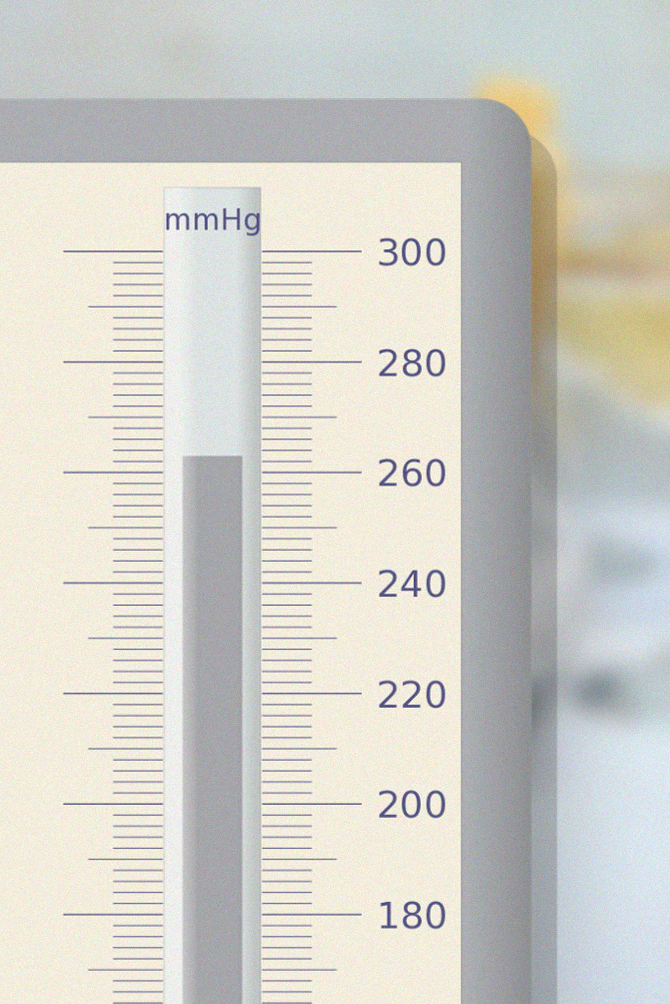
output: 263 (mmHg)
